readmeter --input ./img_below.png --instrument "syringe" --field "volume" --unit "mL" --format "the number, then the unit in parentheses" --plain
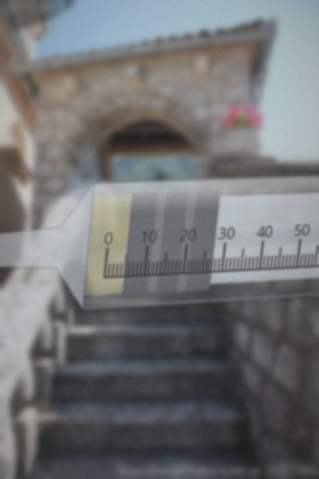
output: 5 (mL)
